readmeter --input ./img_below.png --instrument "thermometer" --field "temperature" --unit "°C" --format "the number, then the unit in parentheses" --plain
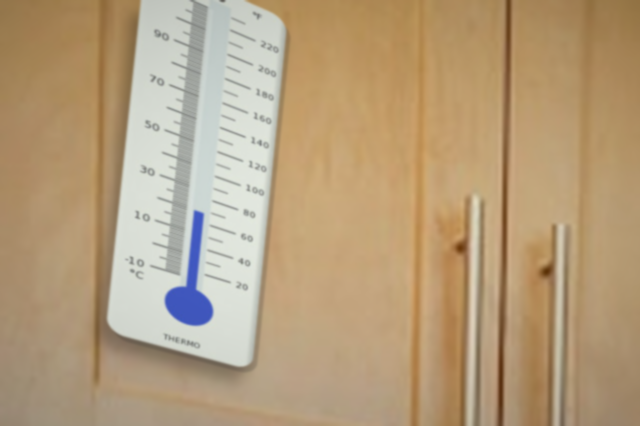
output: 20 (°C)
